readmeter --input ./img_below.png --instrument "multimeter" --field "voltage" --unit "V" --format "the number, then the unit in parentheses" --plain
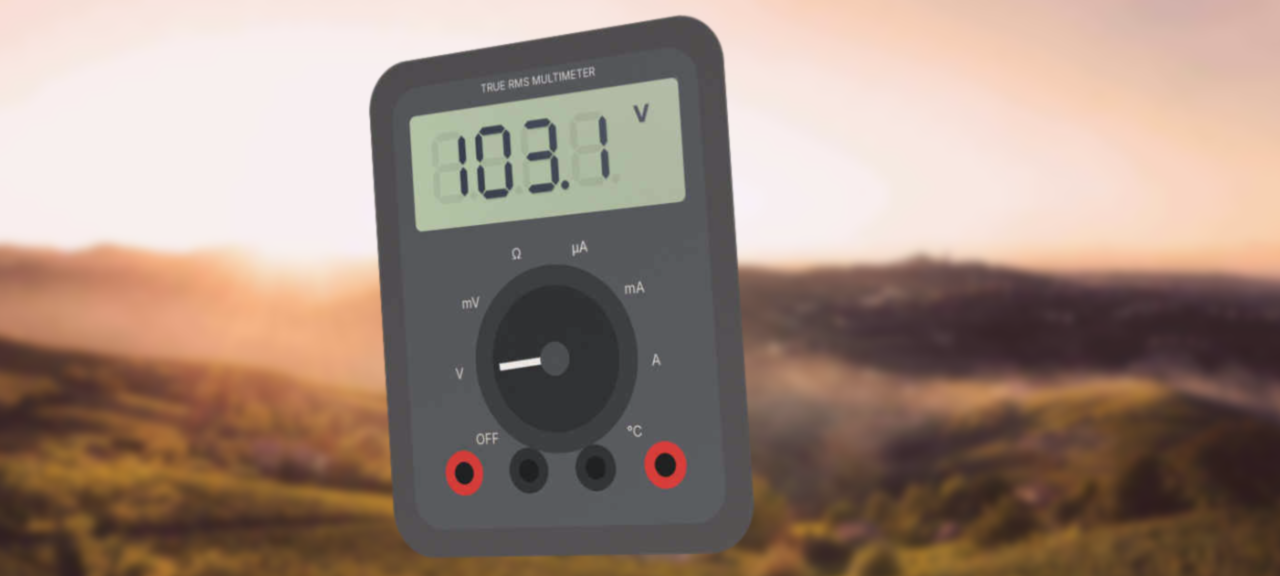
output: 103.1 (V)
